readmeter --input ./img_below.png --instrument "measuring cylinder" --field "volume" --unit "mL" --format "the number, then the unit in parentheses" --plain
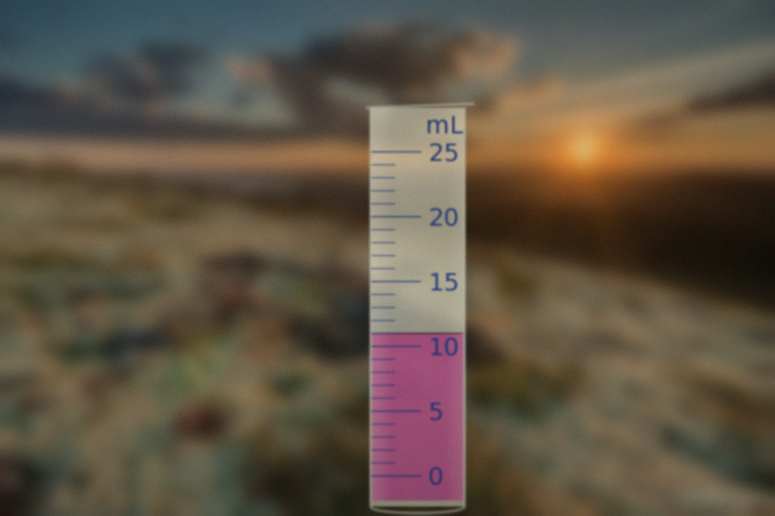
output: 11 (mL)
